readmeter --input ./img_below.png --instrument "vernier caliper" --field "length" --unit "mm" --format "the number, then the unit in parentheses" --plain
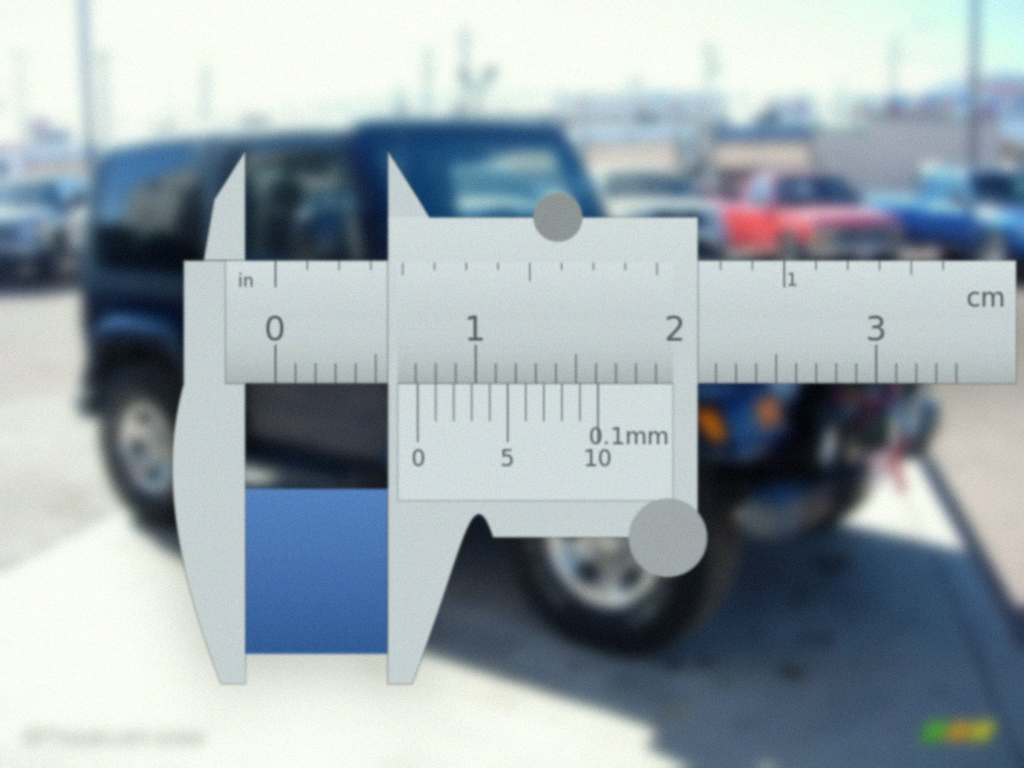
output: 7.1 (mm)
